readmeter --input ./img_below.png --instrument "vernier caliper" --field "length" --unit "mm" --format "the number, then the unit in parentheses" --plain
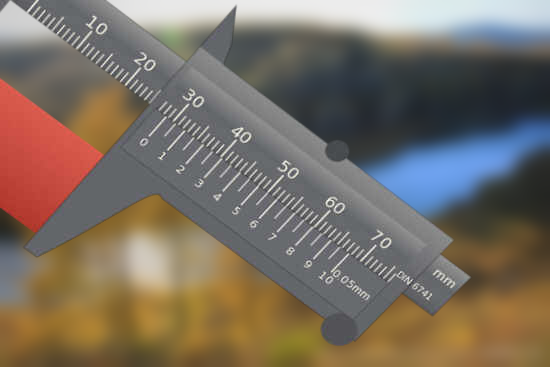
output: 28.6 (mm)
